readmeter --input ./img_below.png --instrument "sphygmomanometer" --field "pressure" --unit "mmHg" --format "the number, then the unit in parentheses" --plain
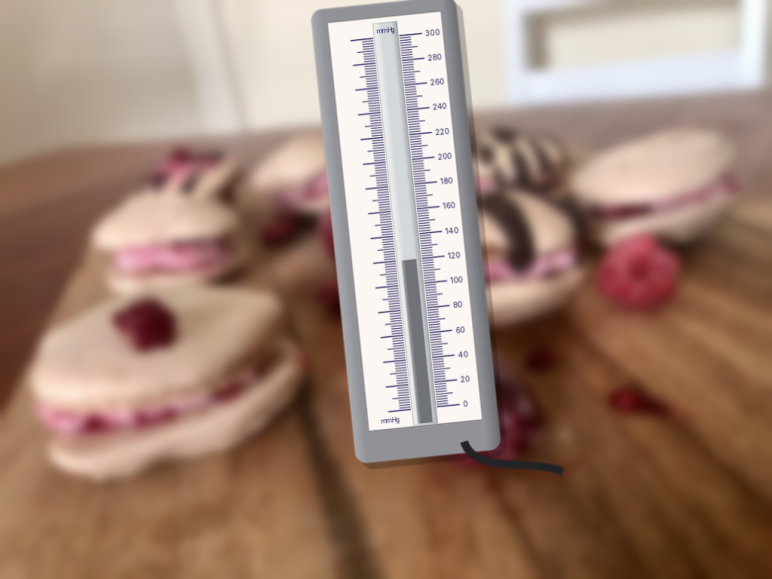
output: 120 (mmHg)
